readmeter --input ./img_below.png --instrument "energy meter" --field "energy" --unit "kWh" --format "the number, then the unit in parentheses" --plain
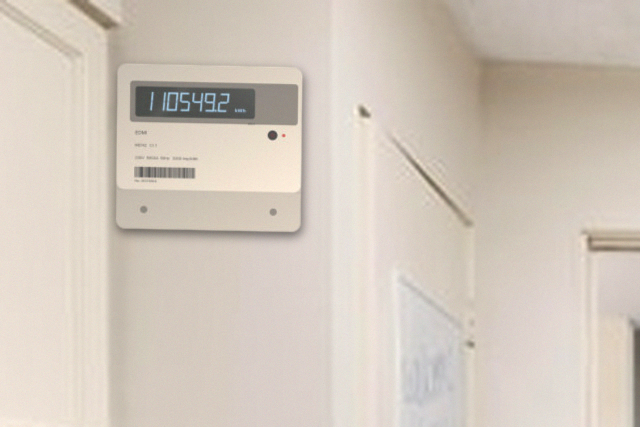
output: 110549.2 (kWh)
